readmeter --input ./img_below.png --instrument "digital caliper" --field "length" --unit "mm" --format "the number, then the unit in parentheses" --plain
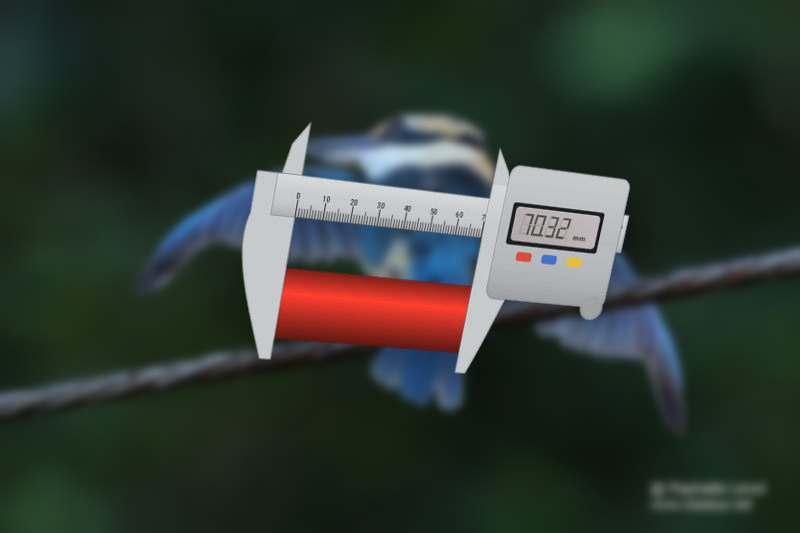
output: 70.32 (mm)
